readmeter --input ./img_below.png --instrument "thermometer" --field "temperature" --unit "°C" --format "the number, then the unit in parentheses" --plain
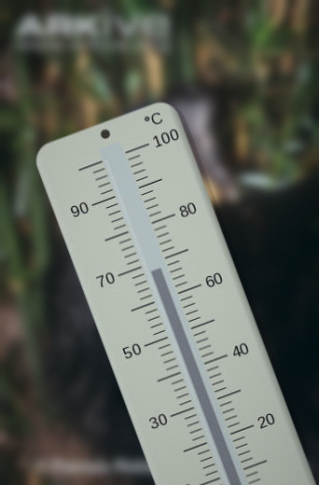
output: 68 (°C)
